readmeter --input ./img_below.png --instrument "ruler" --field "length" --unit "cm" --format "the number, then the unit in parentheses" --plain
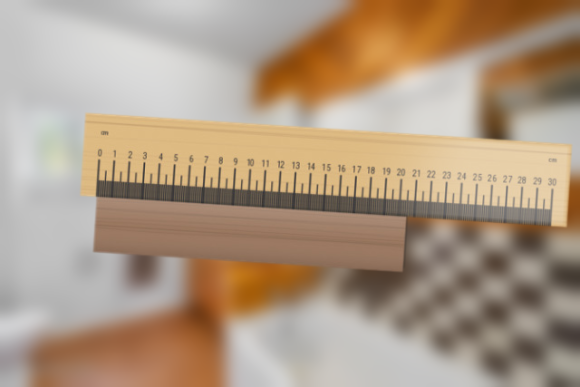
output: 20.5 (cm)
